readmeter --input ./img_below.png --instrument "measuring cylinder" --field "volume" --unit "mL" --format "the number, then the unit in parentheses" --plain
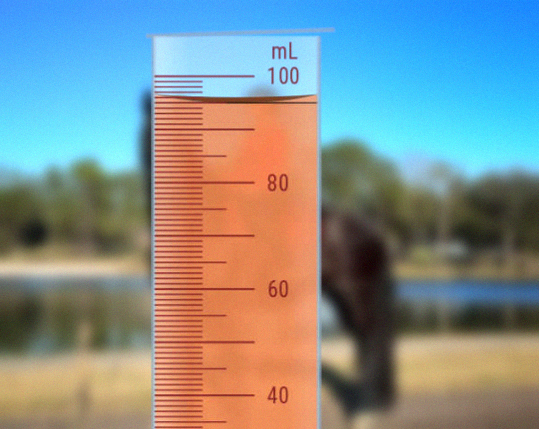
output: 95 (mL)
